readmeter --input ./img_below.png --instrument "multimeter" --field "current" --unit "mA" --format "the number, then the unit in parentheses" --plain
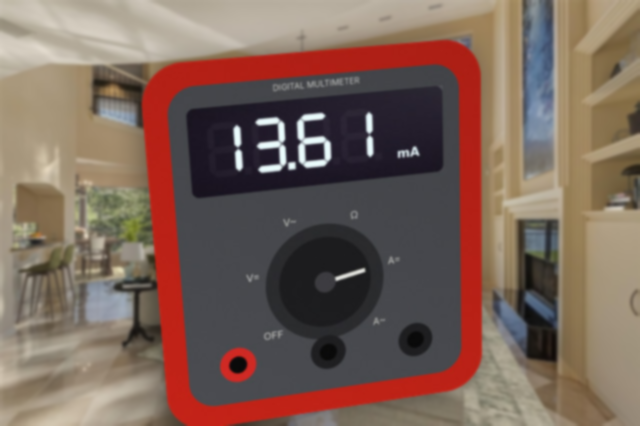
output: 13.61 (mA)
